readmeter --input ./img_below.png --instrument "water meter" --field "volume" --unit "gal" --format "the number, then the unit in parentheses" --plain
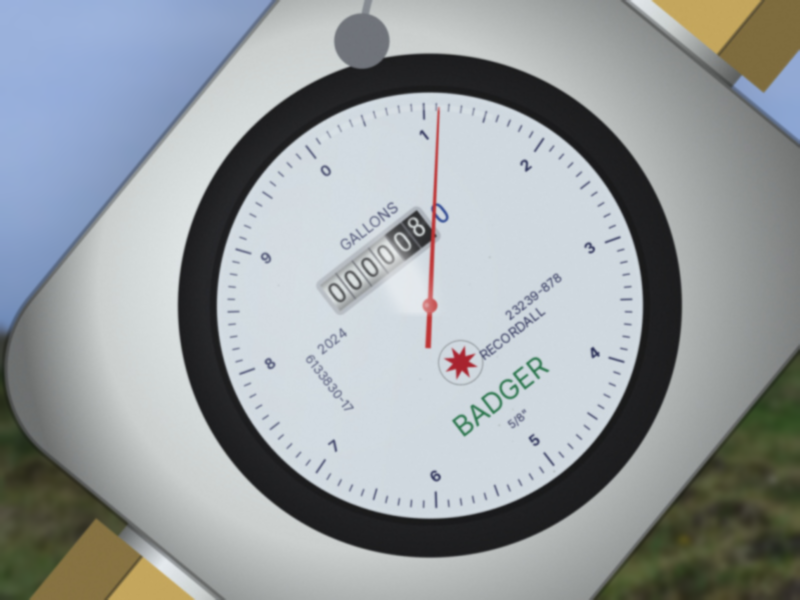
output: 81.1 (gal)
